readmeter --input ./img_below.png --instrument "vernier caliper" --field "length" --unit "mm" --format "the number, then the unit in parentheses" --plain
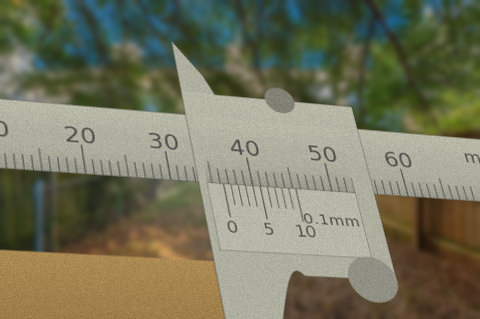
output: 36.4 (mm)
